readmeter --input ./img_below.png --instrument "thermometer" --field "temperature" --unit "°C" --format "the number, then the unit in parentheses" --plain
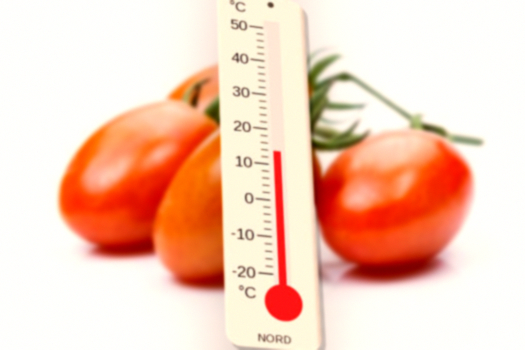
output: 14 (°C)
